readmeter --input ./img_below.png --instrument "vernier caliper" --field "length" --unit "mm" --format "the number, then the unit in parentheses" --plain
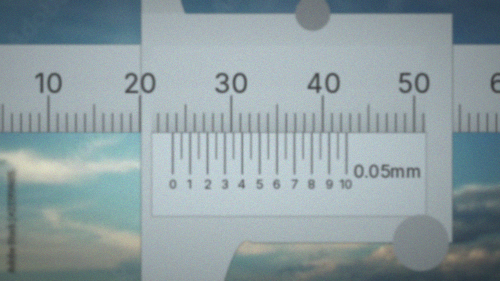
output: 23.6 (mm)
